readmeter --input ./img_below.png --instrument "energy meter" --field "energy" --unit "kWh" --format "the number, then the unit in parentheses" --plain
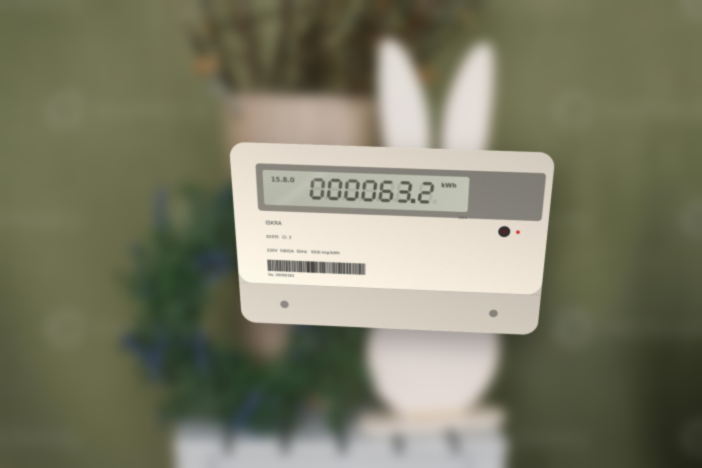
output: 63.2 (kWh)
